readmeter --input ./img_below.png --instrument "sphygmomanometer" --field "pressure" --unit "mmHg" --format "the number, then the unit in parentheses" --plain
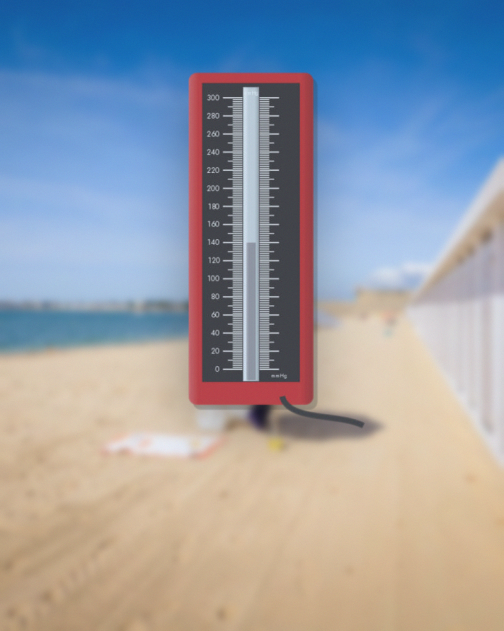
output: 140 (mmHg)
